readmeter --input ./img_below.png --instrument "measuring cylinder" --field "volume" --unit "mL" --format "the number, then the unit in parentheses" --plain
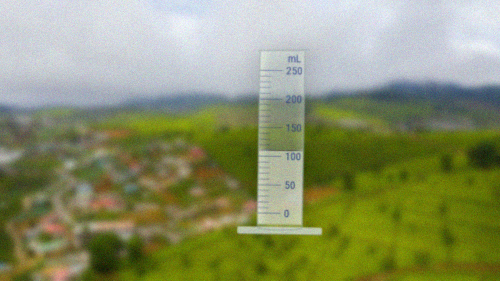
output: 110 (mL)
